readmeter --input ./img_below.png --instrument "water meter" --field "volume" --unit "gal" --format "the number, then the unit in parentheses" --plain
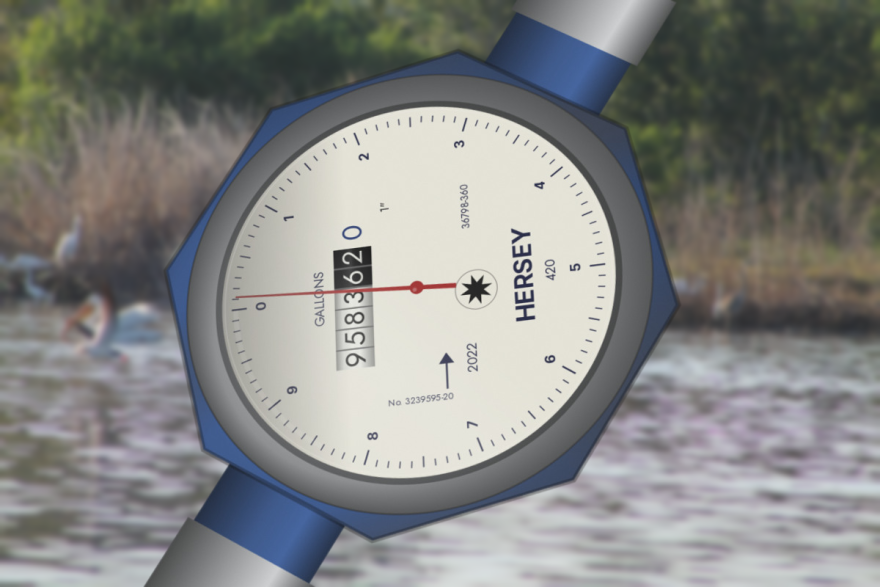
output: 9583620.1 (gal)
